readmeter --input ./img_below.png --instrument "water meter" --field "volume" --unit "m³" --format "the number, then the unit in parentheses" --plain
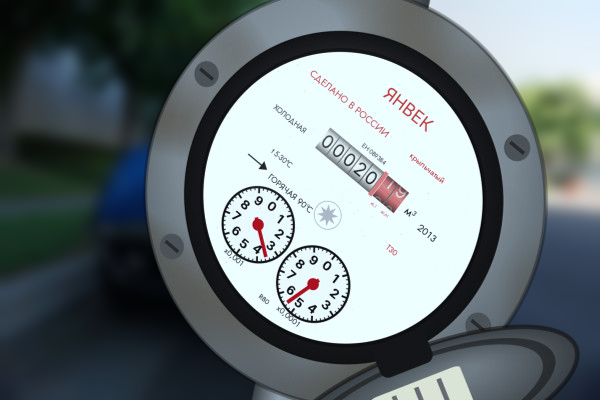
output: 20.1935 (m³)
